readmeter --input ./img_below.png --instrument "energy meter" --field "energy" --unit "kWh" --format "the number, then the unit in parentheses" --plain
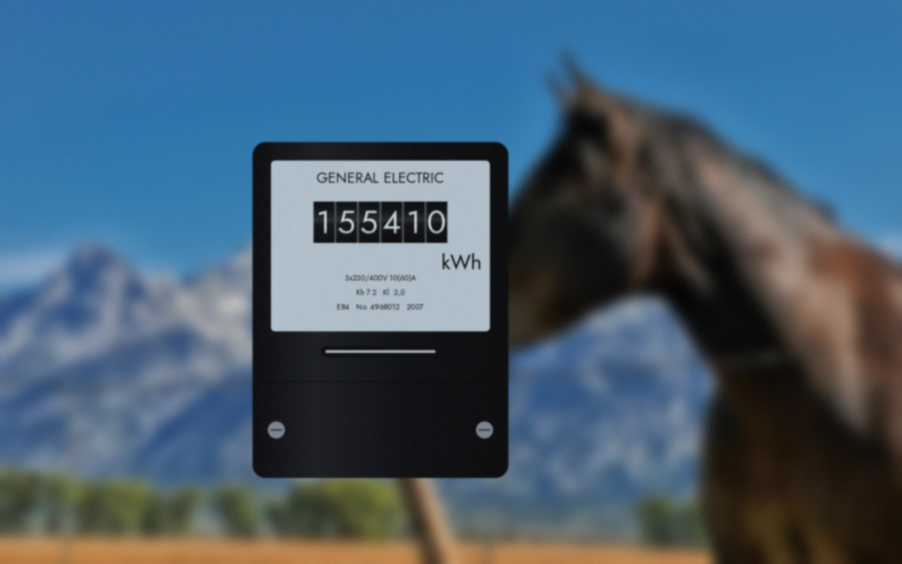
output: 155410 (kWh)
